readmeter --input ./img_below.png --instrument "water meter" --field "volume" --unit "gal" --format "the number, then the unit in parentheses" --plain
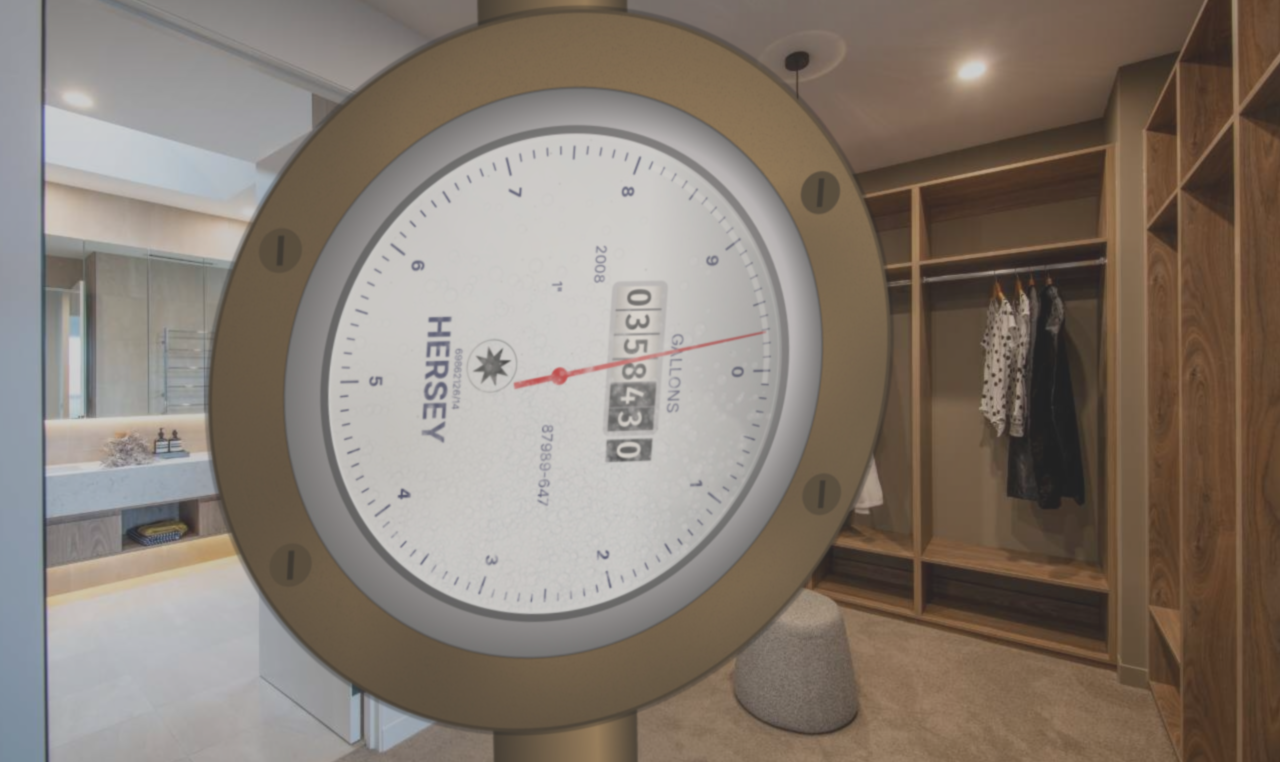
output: 358429.7 (gal)
